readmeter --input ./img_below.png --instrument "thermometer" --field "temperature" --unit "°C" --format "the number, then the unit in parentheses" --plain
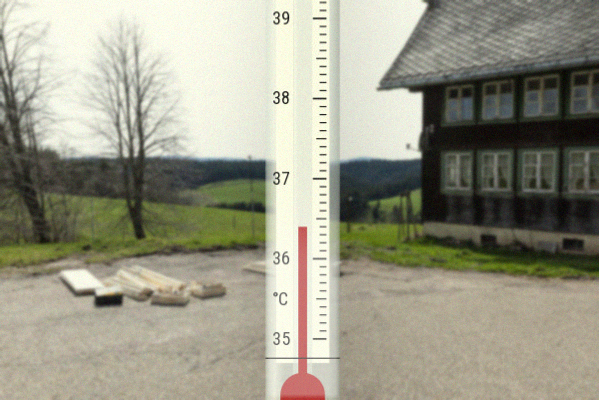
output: 36.4 (°C)
